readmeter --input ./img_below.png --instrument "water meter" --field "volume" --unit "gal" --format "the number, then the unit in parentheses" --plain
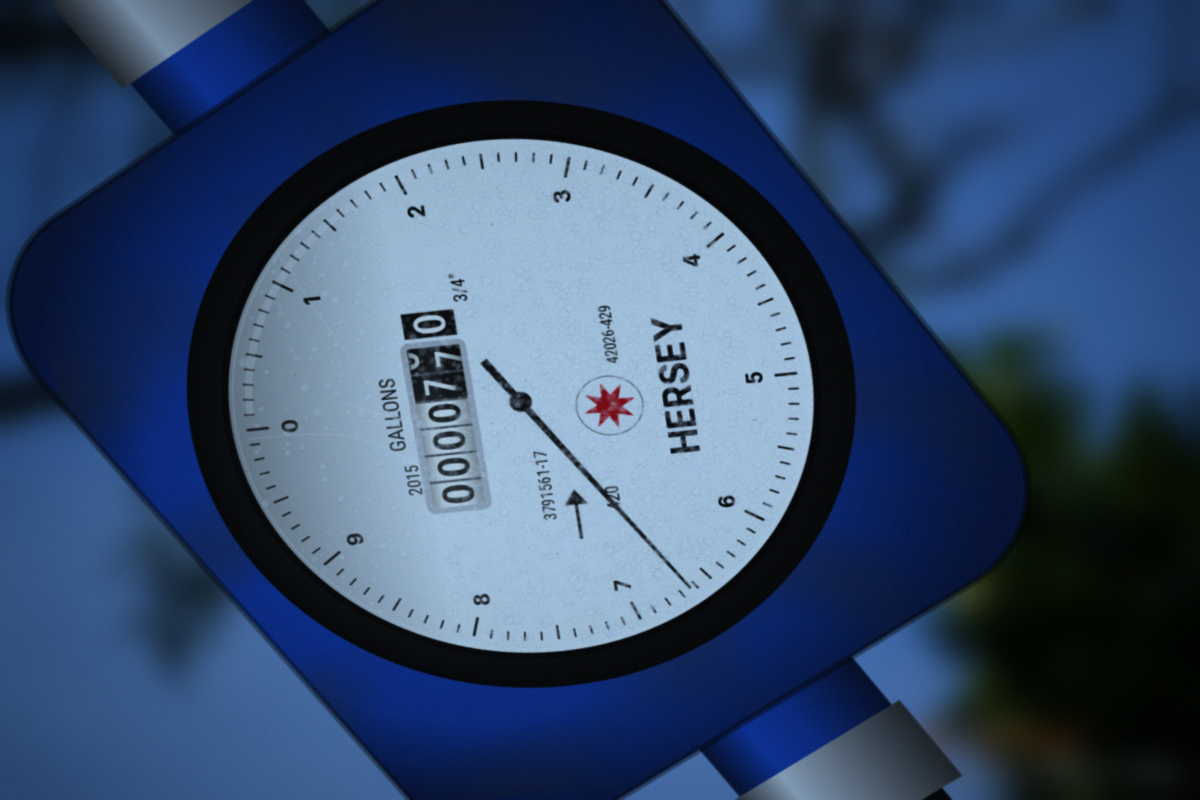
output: 766.6 (gal)
